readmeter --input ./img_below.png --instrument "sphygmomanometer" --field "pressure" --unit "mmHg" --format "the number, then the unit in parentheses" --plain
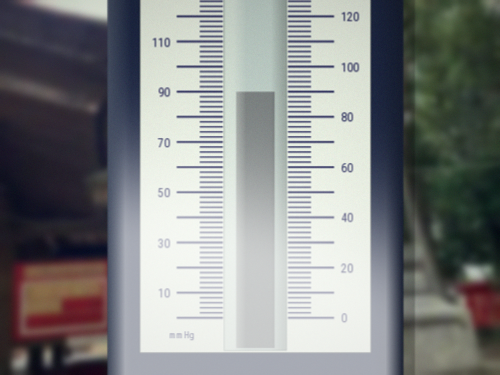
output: 90 (mmHg)
